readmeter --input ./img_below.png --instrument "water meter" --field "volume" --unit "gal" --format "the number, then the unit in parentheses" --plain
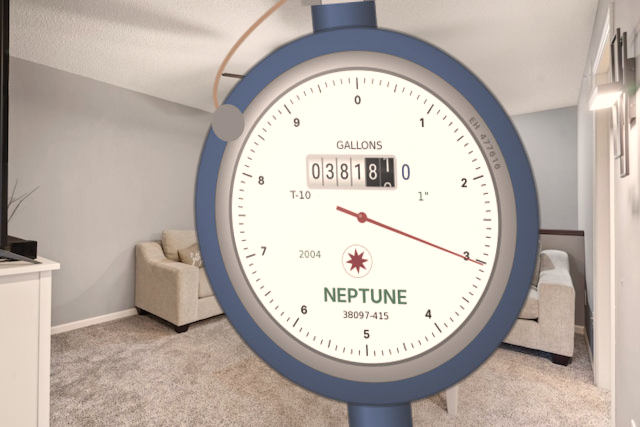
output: 381813.0 (gal)
